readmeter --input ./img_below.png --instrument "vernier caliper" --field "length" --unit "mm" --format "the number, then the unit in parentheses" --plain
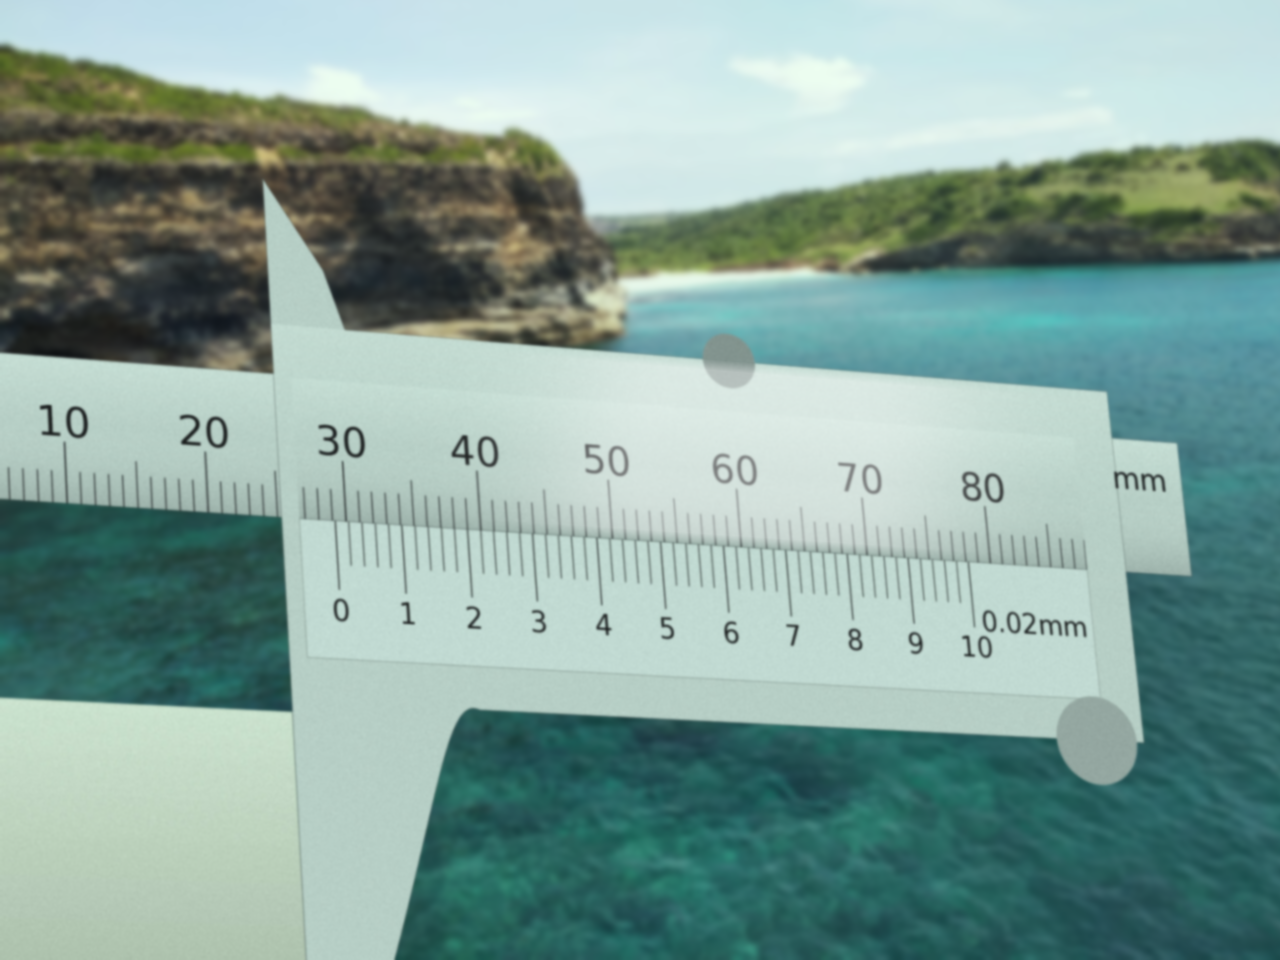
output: 29.2 (mm)
